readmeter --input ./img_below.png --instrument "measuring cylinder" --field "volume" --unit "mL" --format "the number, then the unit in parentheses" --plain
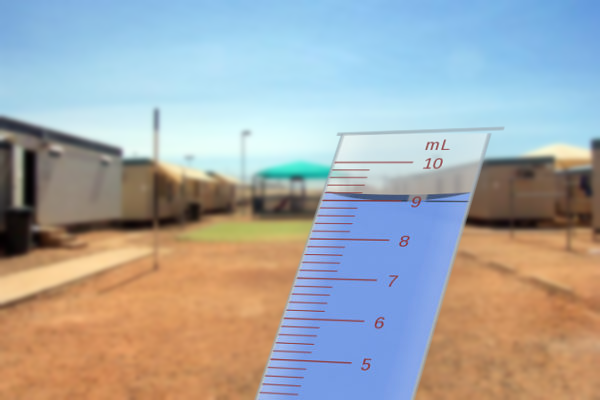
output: 9 (mL)
